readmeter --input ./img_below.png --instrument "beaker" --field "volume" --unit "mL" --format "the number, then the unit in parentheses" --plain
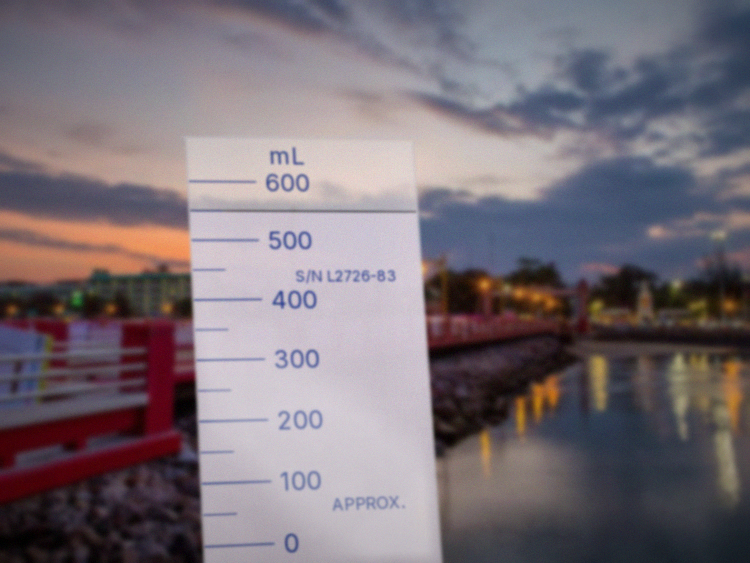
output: 550 (mL)
